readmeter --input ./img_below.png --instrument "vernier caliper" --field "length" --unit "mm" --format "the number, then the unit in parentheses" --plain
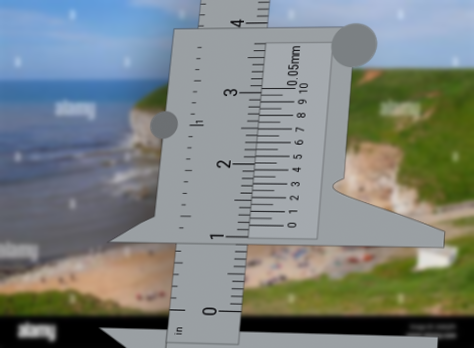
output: 11.6 (mm)
